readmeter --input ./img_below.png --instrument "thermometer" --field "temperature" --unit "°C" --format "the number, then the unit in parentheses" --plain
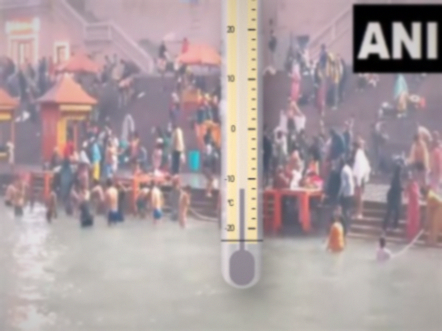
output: -12 (°C)
